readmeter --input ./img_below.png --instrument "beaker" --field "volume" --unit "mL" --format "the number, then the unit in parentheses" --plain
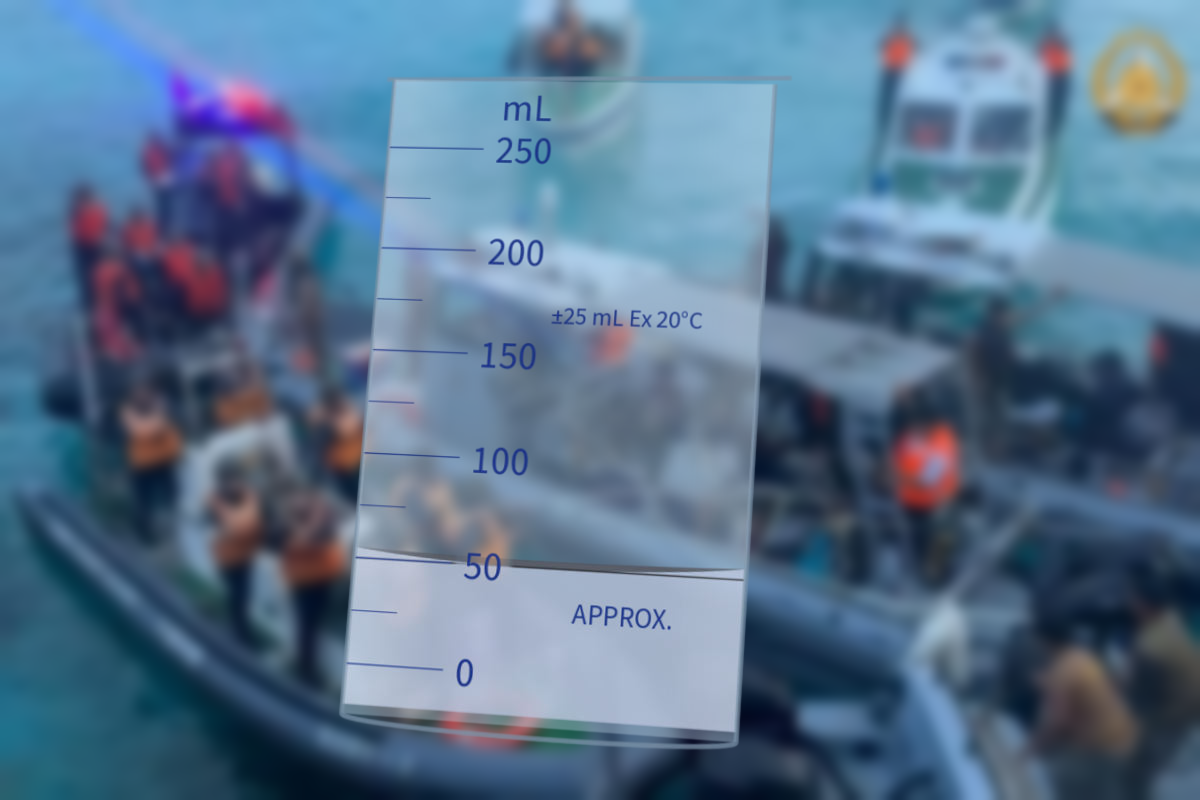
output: 50 (mL)
